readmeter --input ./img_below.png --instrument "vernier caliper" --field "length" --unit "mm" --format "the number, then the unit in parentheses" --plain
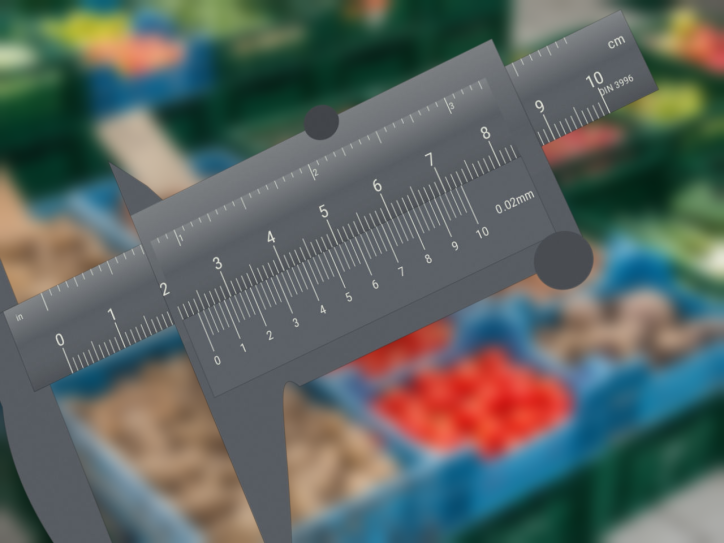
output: 23.8 (mm)
